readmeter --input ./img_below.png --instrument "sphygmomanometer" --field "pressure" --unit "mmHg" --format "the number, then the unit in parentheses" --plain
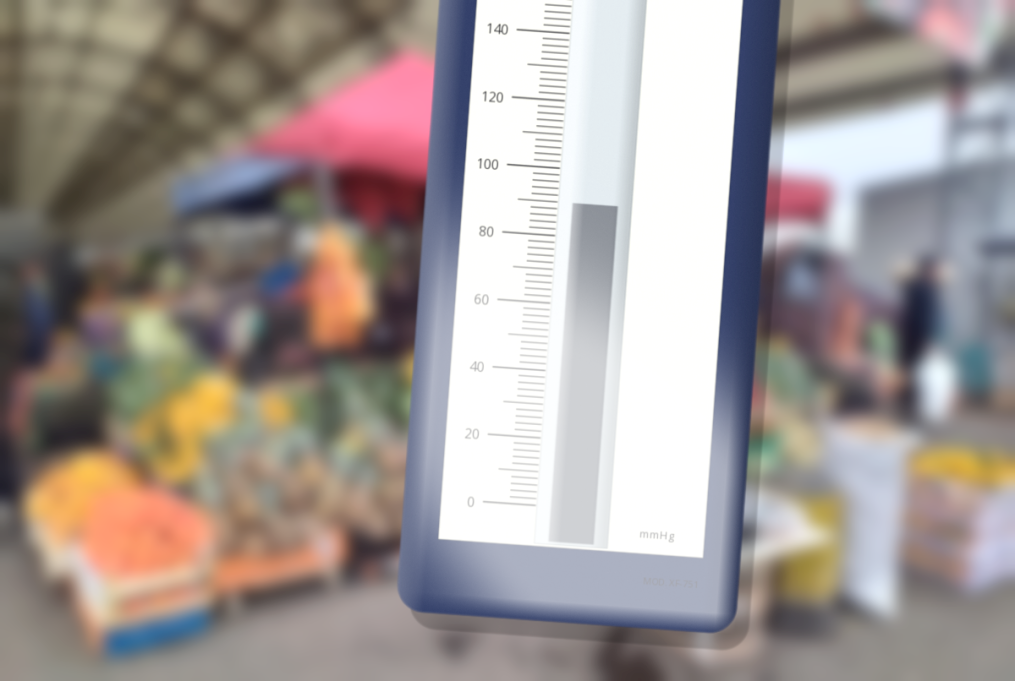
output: 90 (mmHg)
